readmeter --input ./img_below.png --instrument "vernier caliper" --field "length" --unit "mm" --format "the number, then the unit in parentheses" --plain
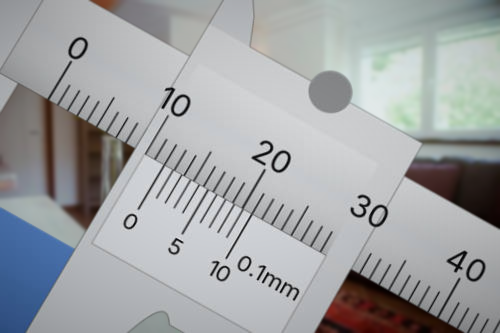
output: 12.0 (mm)
